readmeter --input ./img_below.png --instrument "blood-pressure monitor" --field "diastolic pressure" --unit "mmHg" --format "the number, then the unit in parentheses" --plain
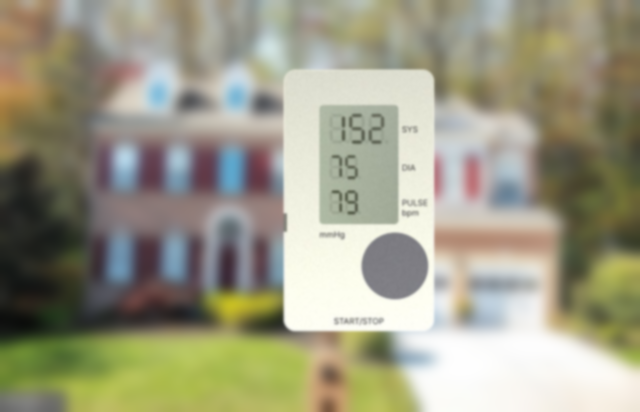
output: 75 (mmHg)
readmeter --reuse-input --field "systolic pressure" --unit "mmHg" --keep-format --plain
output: 152 (mmHg)
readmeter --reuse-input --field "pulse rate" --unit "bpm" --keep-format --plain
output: 79 (bpm)
